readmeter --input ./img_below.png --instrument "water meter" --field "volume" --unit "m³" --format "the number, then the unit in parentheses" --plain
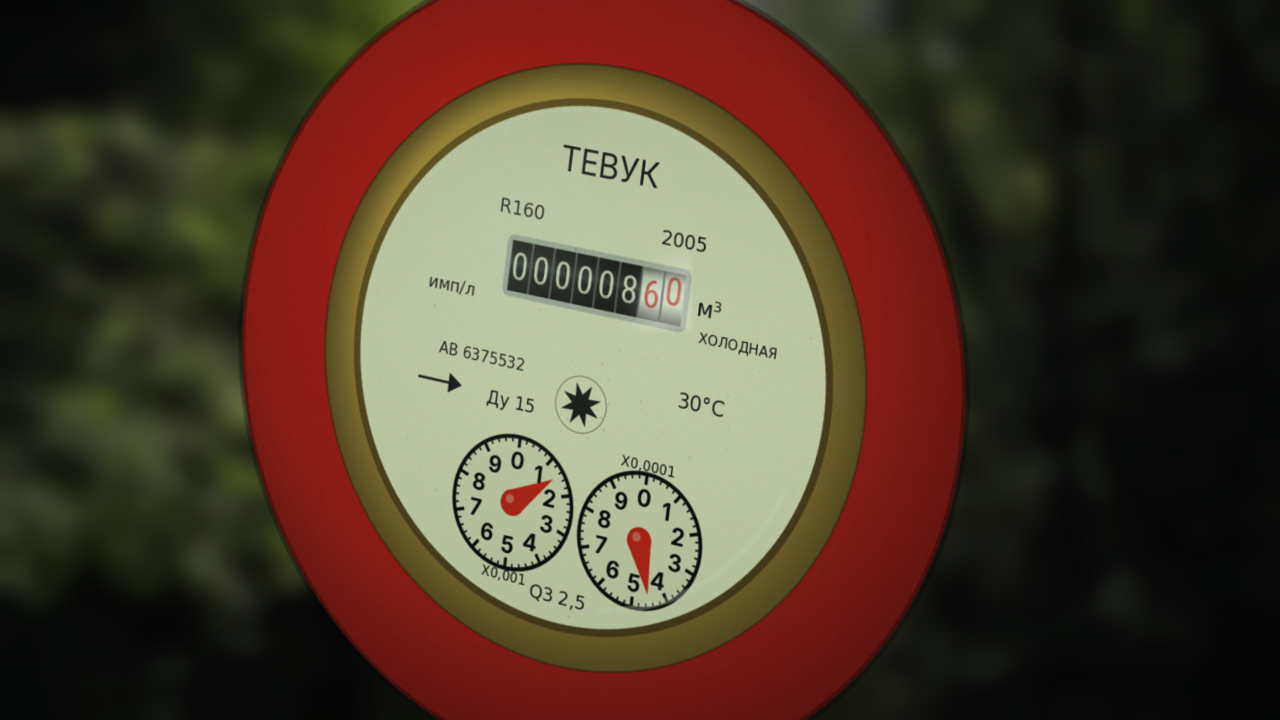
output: 8.6014 (m³)
